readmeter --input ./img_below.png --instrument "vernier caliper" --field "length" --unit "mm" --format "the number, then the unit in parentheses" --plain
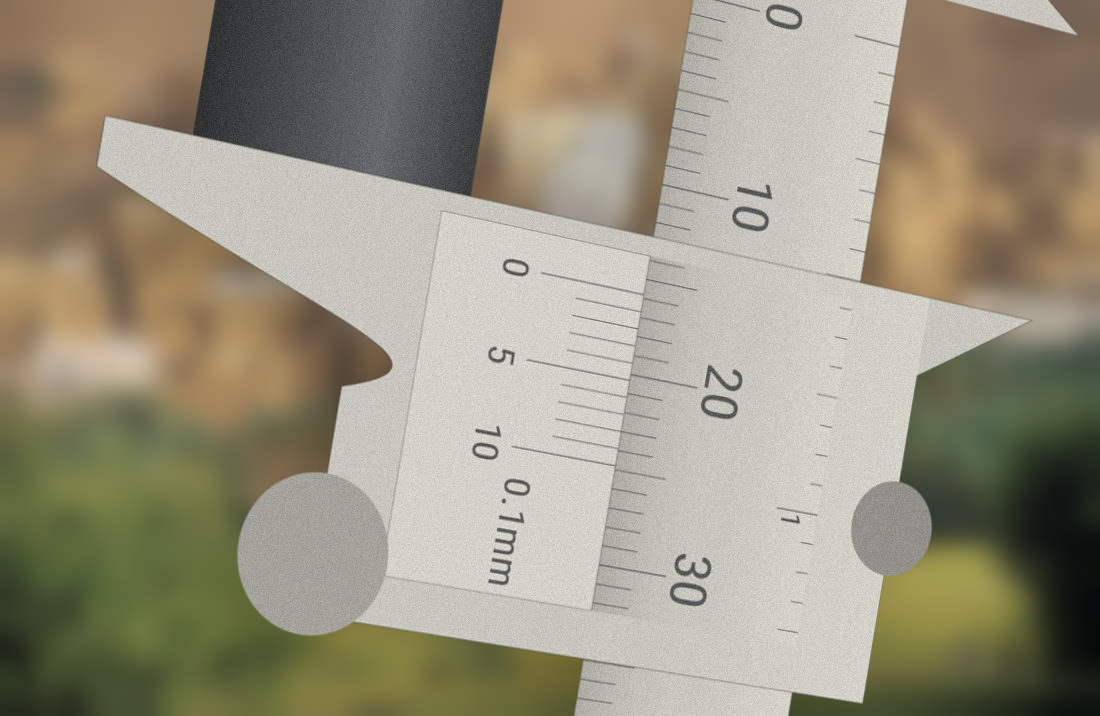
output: 15.8 (mm)
